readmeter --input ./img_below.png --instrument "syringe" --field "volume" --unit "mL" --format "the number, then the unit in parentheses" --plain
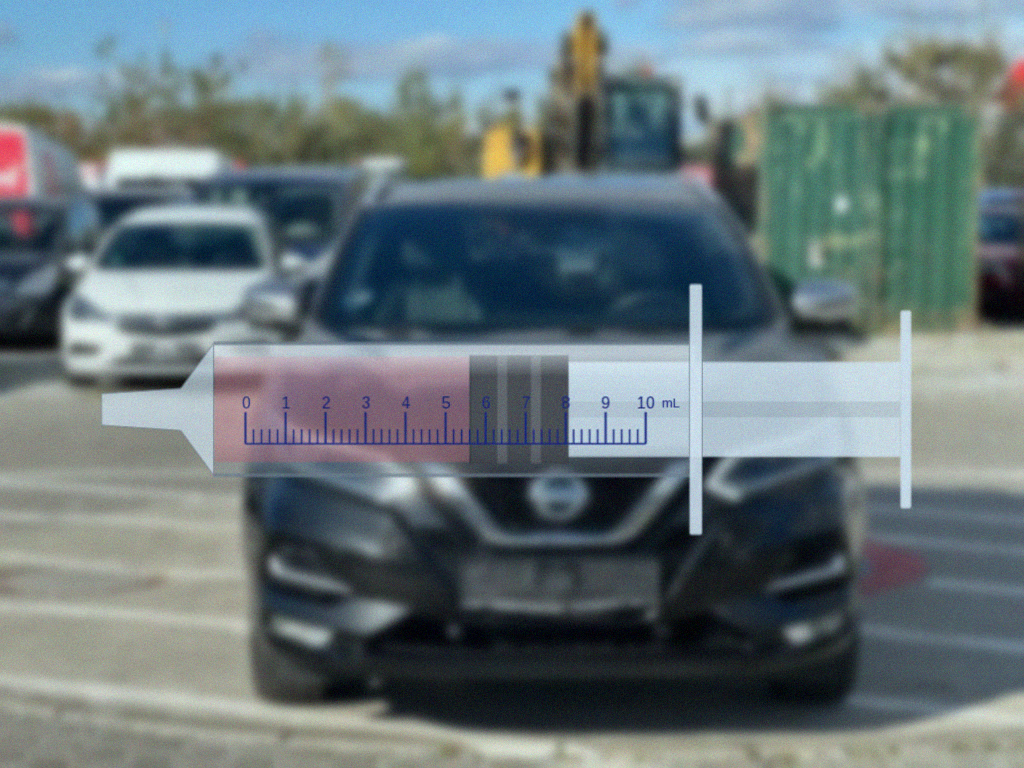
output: 5.6 (mL)
